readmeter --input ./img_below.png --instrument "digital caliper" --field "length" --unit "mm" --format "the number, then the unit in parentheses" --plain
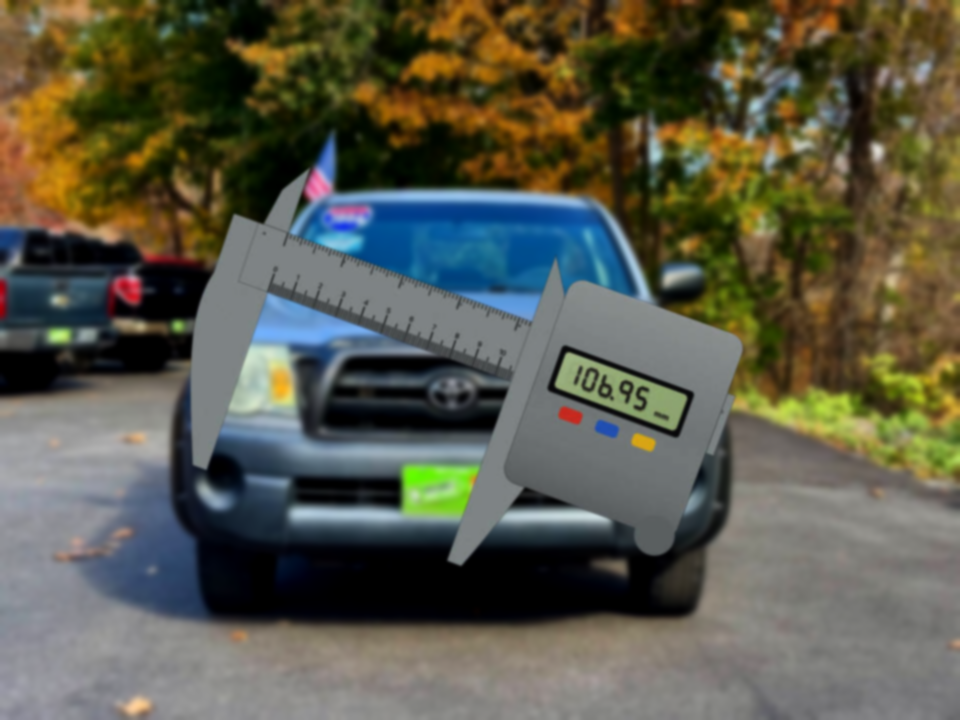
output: 106.95 (mm)
